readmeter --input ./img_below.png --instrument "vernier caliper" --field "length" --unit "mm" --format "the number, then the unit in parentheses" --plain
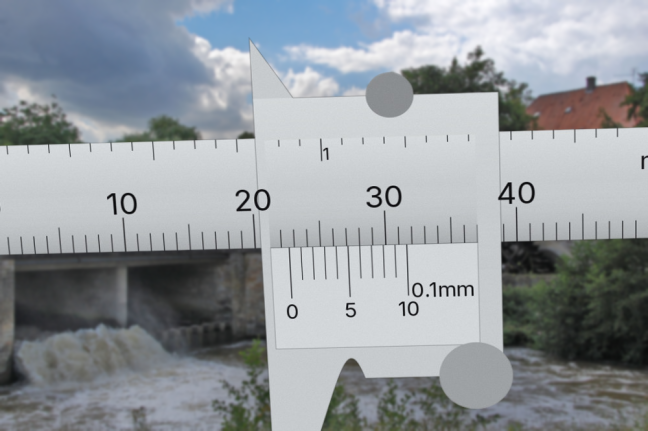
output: 22.6 (mm)
